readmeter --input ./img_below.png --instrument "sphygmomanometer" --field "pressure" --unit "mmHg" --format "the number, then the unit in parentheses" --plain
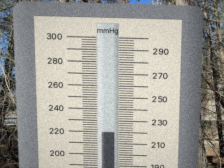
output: 220 (mmHg)
